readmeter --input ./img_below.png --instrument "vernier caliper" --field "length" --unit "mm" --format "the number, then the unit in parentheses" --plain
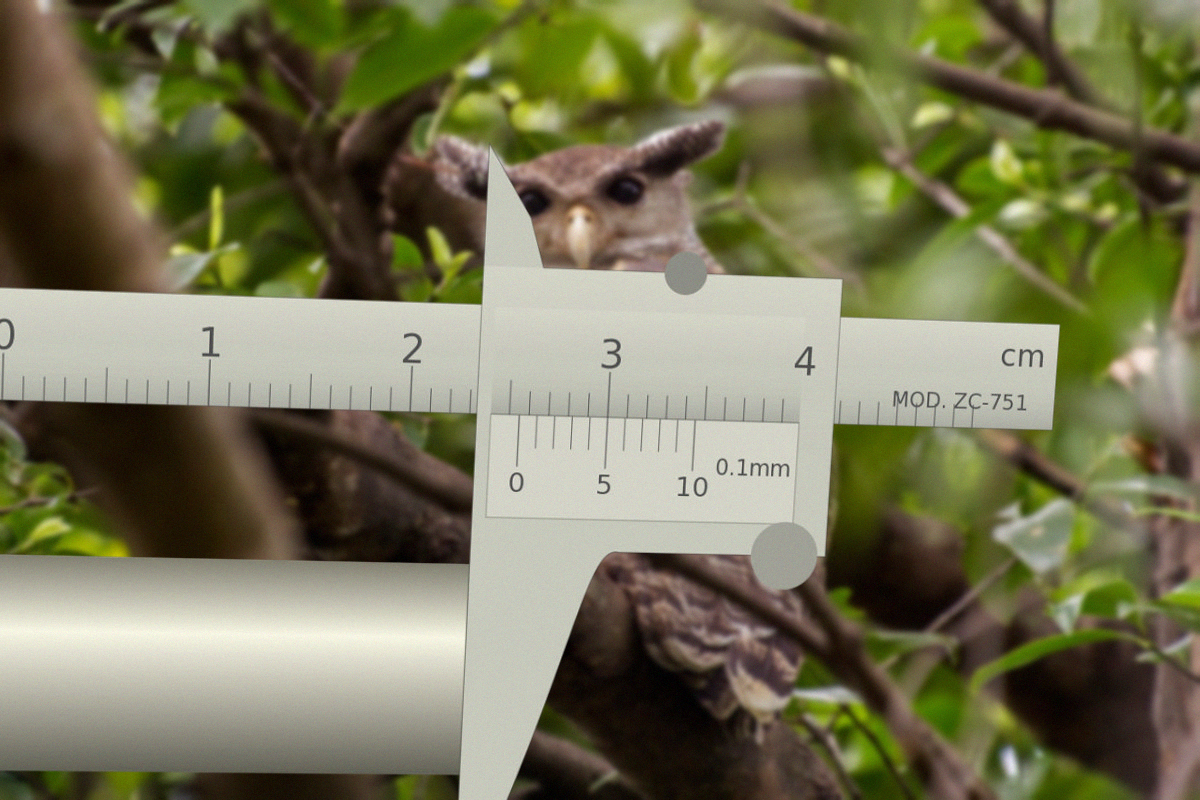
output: 25.5 (mm)
